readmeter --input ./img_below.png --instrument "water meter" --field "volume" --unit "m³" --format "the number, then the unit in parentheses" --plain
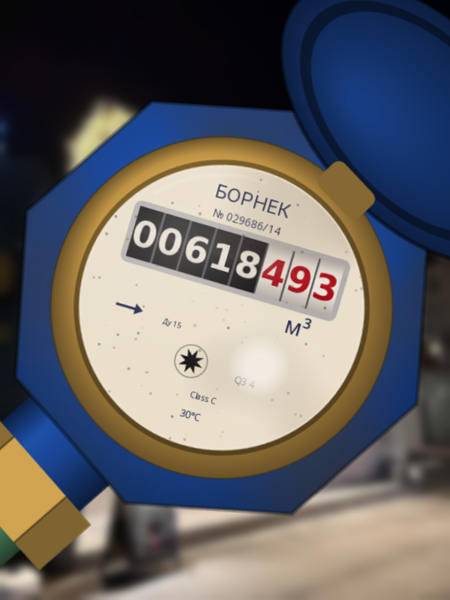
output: 618.493 (m³)
